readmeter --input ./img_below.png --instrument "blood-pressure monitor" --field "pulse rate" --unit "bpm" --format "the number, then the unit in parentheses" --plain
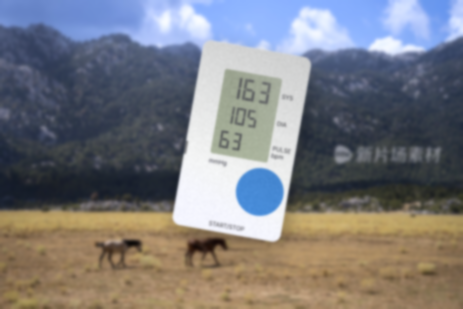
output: 63 (bpm)
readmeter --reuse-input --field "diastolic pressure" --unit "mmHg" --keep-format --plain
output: 105 (mmHg)
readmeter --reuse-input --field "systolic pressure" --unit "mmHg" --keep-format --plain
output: 163 (mmHg)
